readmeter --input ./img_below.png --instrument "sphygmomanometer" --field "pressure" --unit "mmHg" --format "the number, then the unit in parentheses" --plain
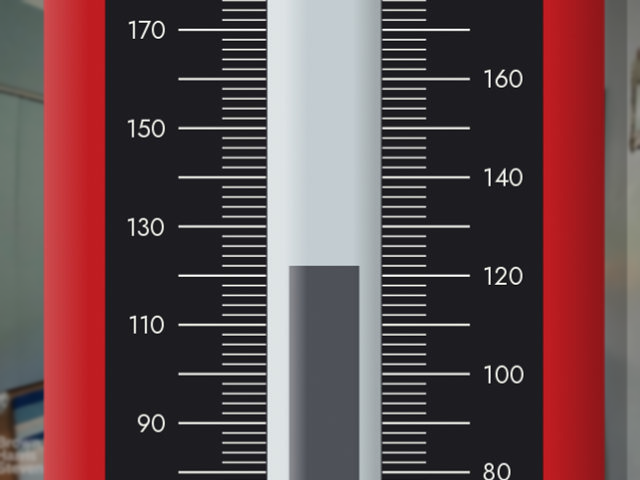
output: 122 (mmHg)
